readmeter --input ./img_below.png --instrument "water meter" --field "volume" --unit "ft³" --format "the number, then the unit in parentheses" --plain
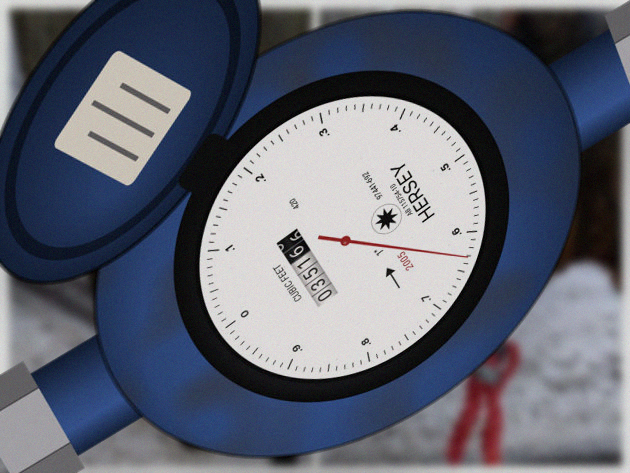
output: 35165.63 (ft³)
